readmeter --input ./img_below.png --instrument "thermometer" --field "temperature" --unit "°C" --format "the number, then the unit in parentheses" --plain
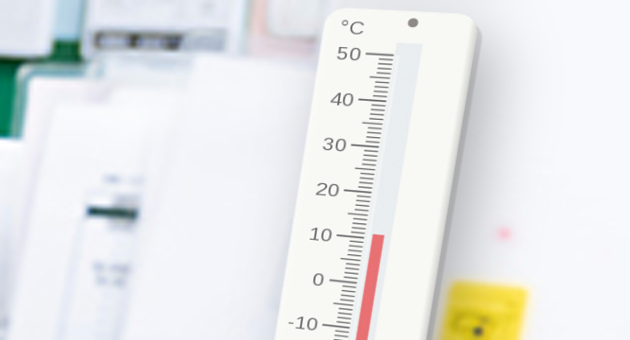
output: 11 (°C)
